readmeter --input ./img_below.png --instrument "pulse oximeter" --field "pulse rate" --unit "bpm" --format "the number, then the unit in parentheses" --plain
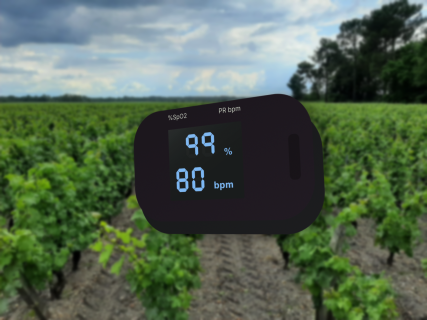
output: 80 (bpm)
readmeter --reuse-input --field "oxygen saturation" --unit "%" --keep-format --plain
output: 99 (%)
